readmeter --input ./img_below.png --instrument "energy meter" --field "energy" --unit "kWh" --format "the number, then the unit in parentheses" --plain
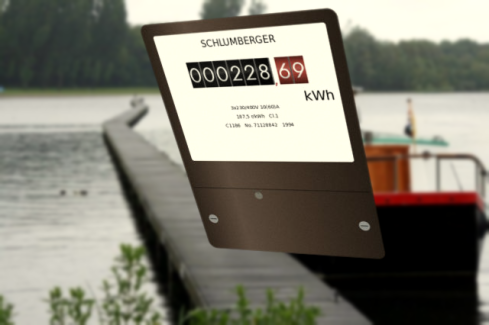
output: 228.69 (kWh)
